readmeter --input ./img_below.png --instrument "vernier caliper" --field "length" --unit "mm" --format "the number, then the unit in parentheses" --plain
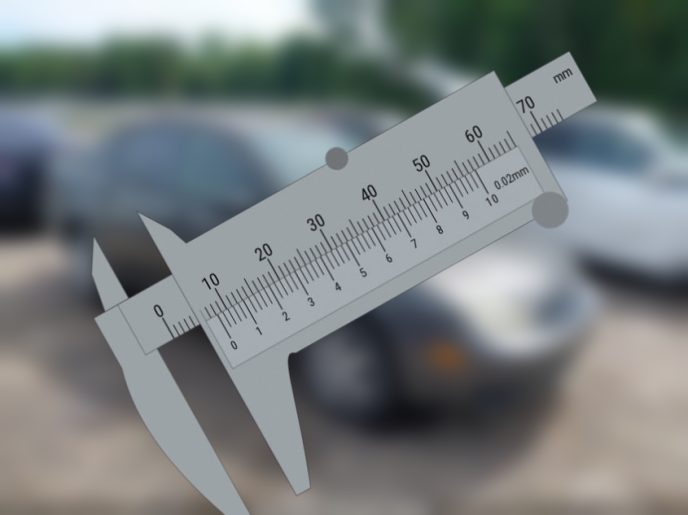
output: 8.2 (mm)
